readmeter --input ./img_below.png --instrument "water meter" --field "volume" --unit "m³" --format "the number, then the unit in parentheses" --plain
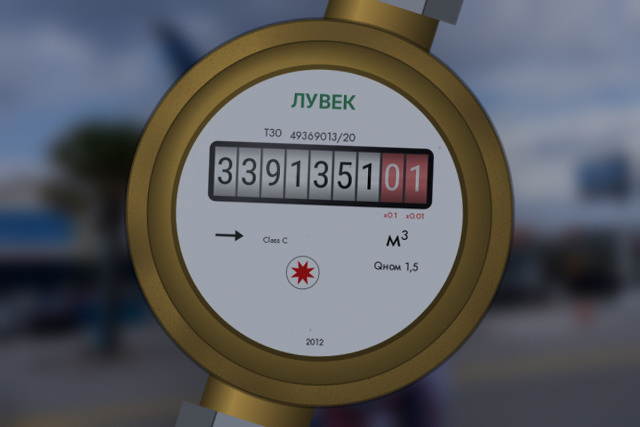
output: 3391351.01 (m³)
